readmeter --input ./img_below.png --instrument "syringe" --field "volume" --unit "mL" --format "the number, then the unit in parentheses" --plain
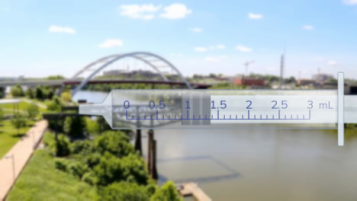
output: 0.9 (mL)
